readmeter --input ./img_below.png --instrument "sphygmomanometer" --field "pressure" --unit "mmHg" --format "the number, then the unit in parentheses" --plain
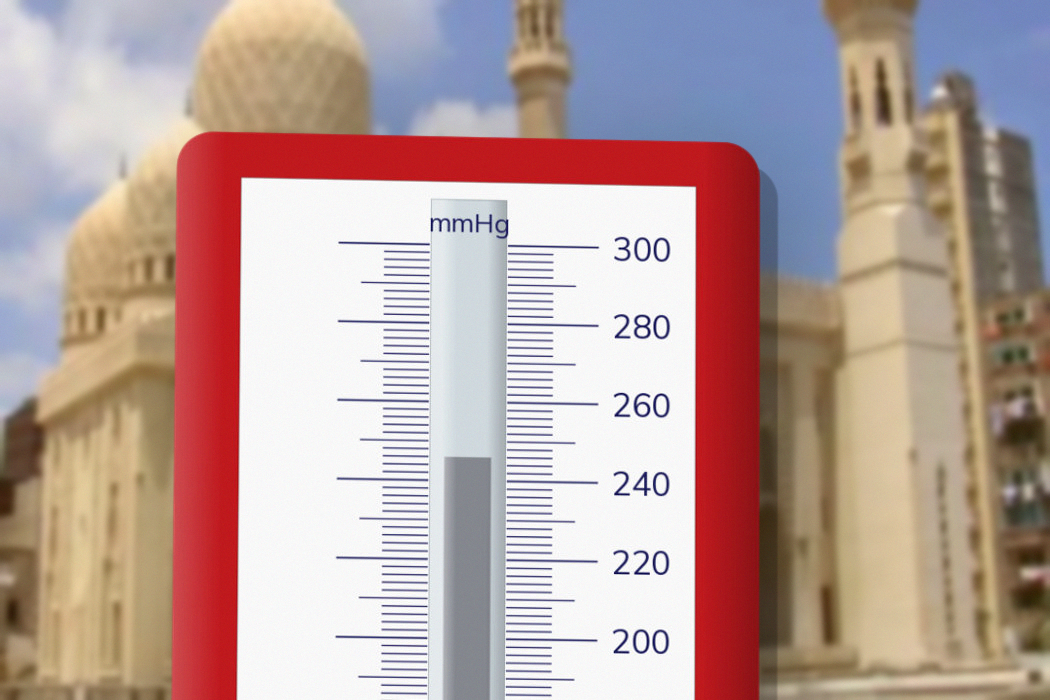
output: 246 (mmHg)
